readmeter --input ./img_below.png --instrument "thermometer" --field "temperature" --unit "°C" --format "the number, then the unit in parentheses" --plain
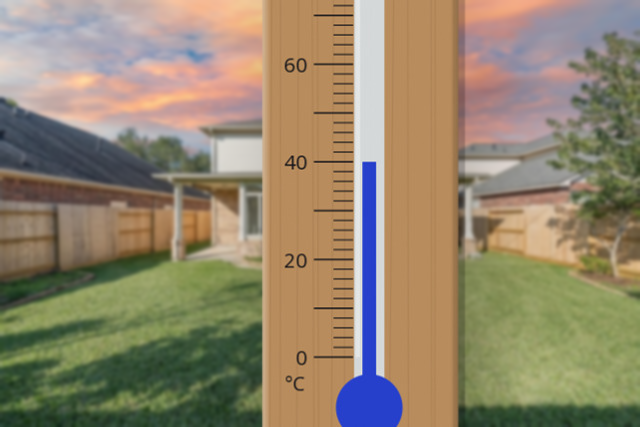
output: 40 (°C)
